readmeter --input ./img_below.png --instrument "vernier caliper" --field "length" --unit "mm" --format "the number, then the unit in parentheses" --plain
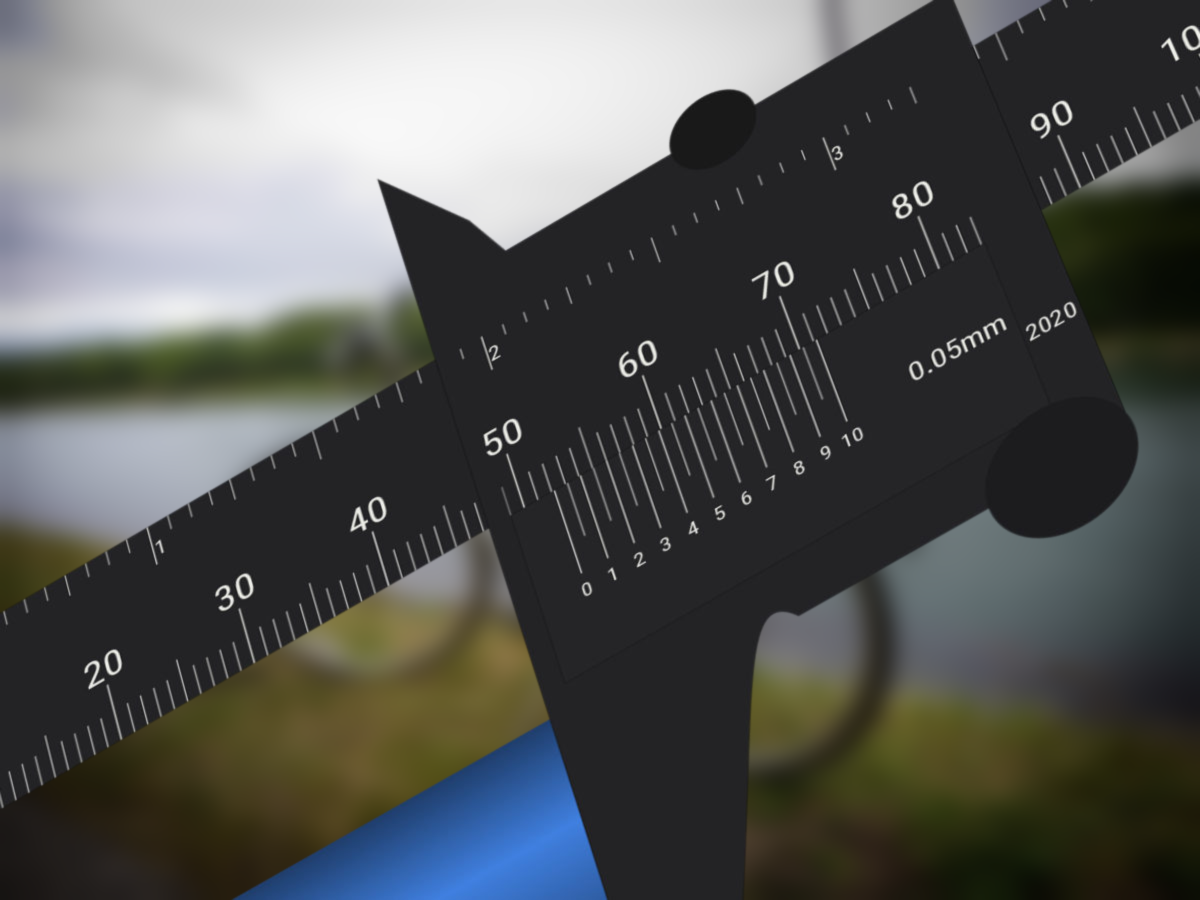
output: 52.2 (mm)
